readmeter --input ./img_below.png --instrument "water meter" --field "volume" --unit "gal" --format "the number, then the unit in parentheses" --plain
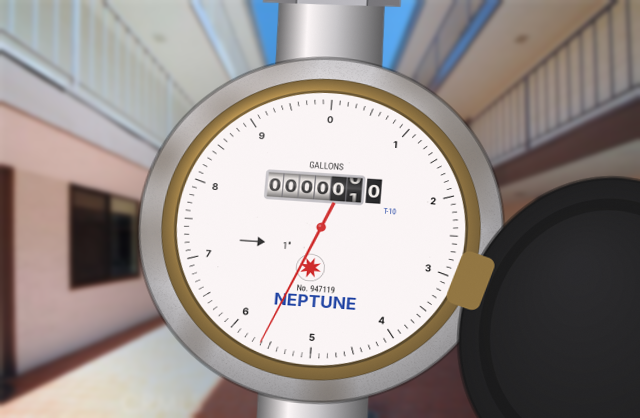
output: 5.6 (gal)
